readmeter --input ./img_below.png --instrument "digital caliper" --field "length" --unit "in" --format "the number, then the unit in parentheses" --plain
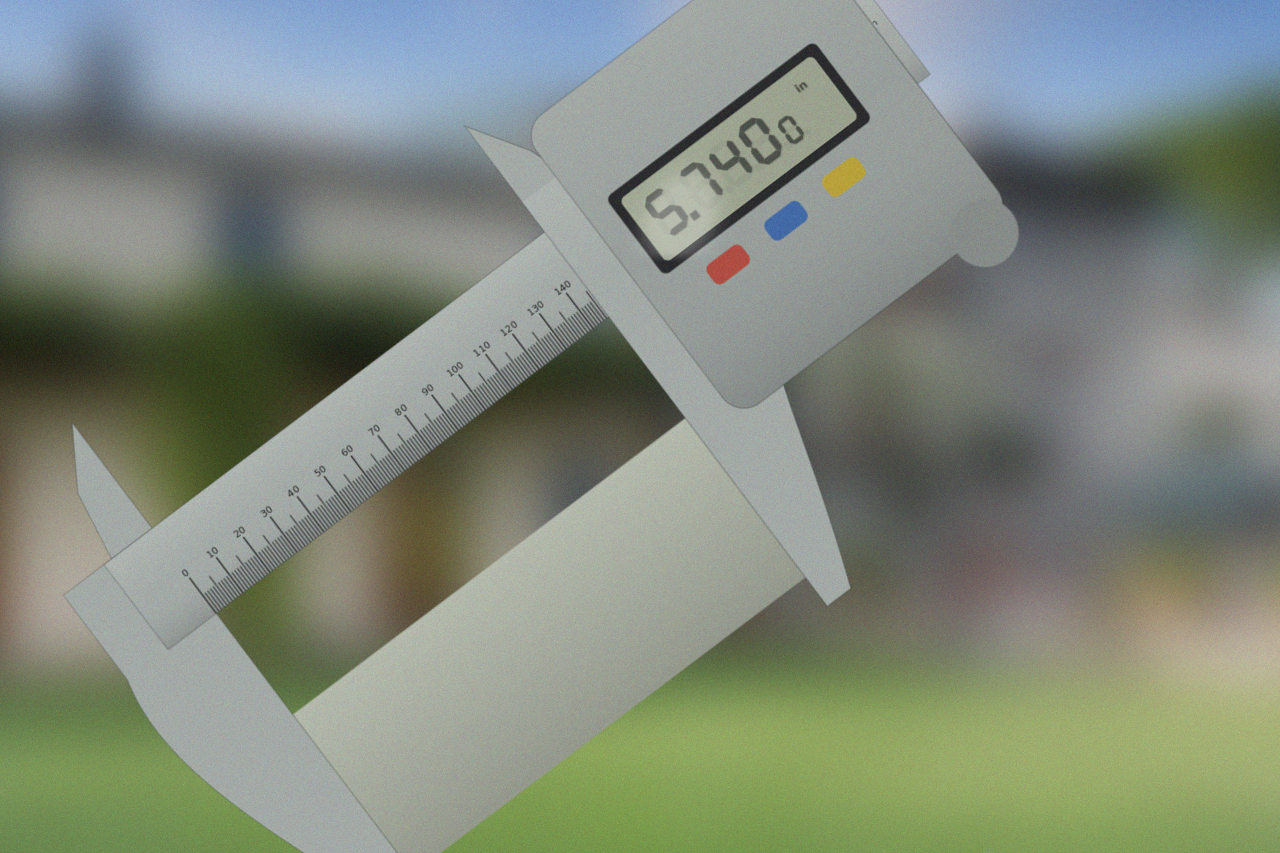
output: 5.7400 (in)
